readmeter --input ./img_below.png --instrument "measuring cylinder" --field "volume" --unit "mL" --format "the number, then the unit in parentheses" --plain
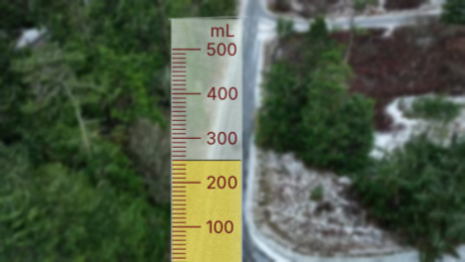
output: 250 (mL)
